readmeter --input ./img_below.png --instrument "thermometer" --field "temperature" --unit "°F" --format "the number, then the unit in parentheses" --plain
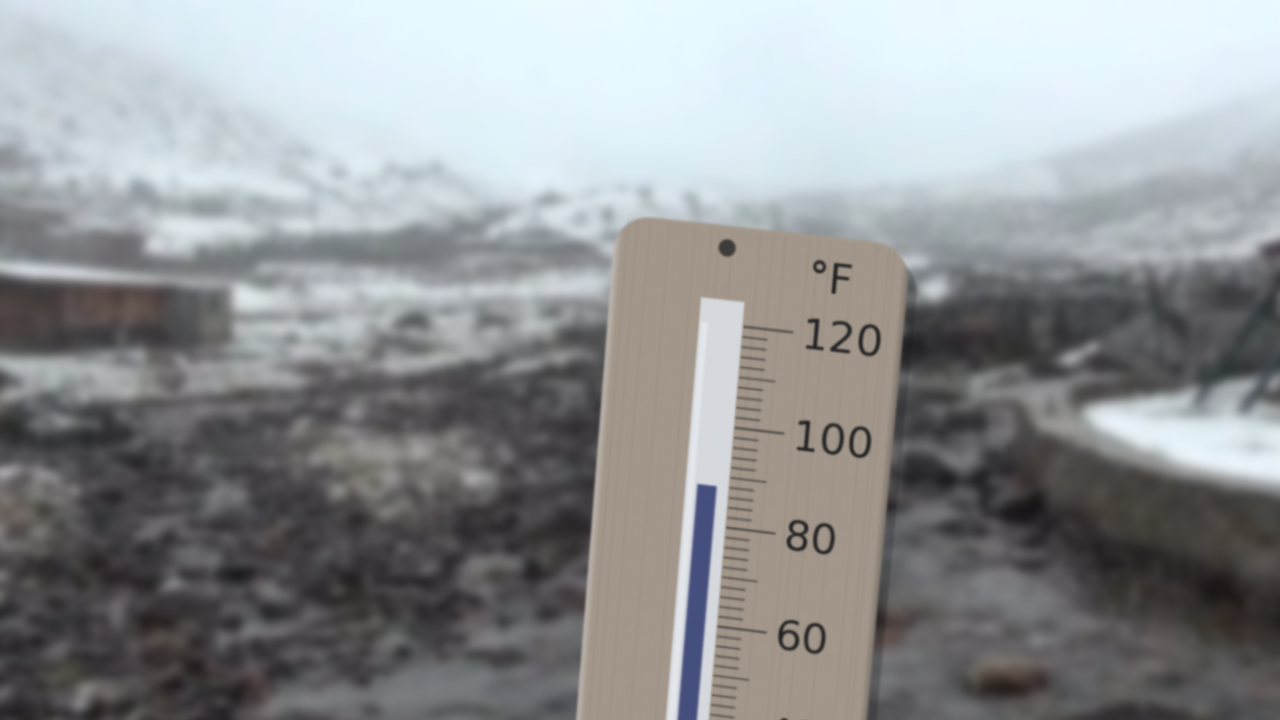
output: 88 (°F)
